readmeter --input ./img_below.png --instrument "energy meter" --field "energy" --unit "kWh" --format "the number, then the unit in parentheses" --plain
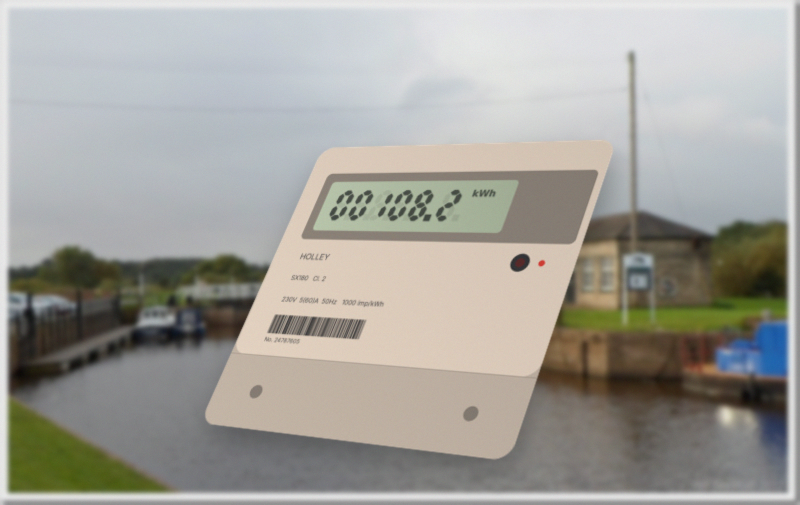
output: 108.2 (kWh)
